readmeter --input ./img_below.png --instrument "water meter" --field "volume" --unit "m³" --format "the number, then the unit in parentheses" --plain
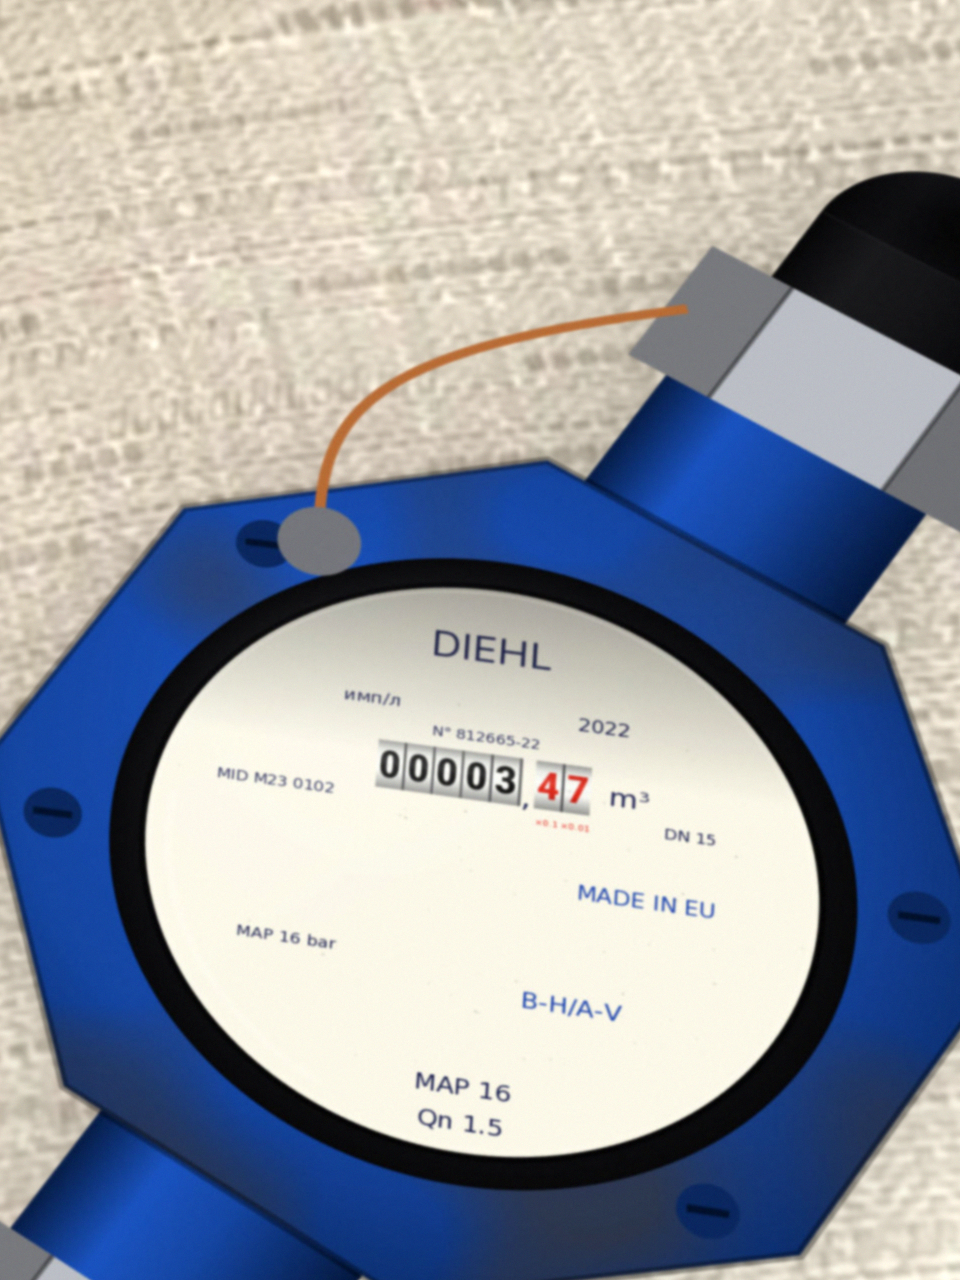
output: 3.47 (m³)
